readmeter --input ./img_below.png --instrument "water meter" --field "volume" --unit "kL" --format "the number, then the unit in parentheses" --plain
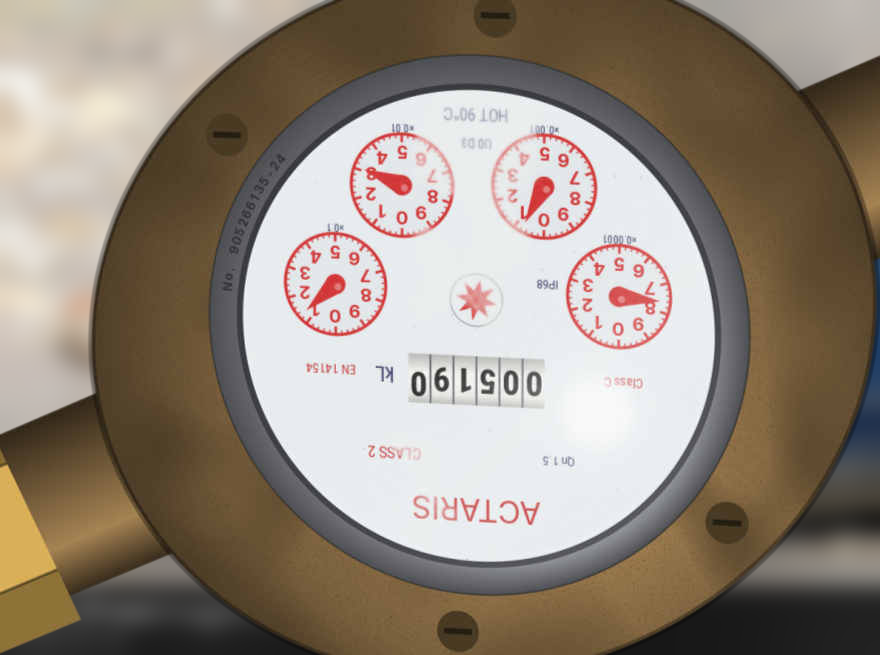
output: 5190.1307 (kL)
